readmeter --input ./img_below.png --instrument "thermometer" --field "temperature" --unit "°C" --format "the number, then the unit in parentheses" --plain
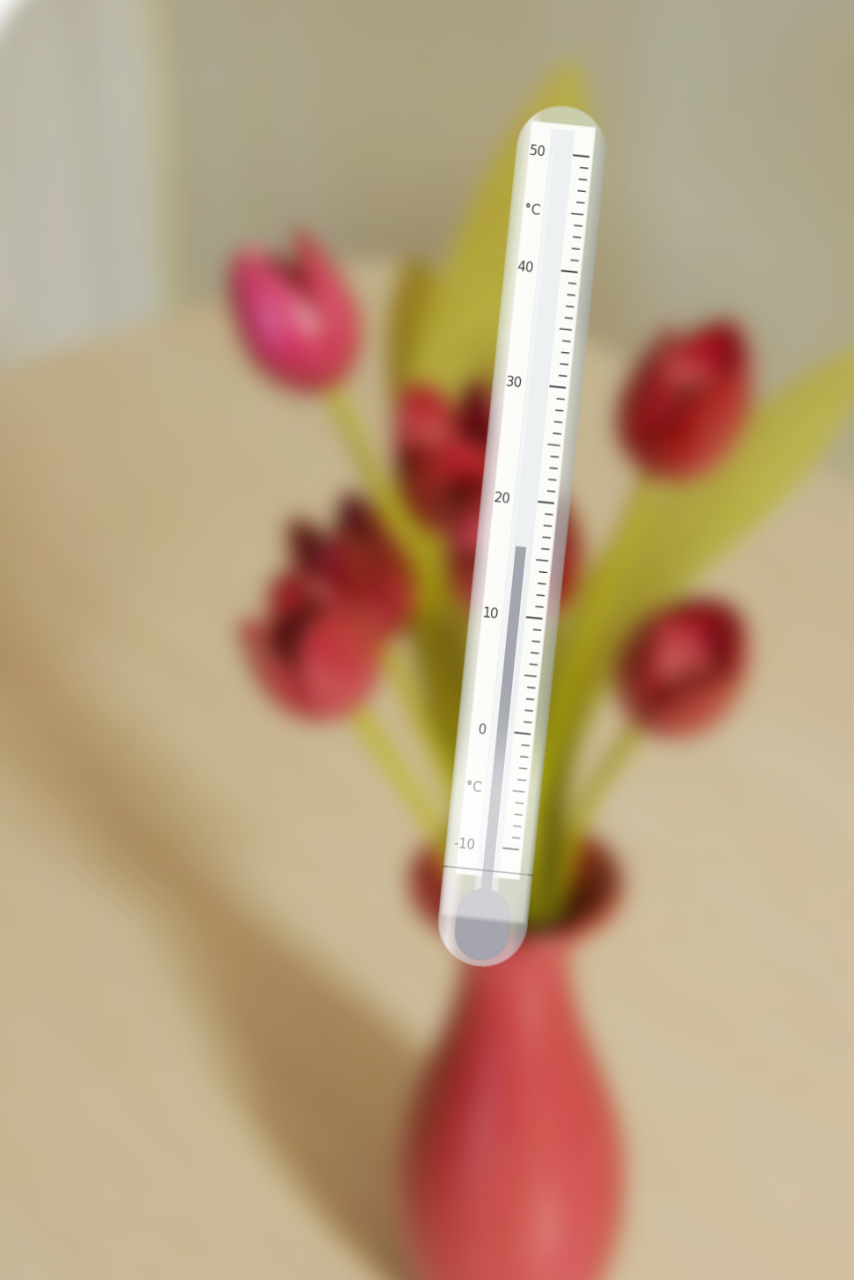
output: 16 (°C)
